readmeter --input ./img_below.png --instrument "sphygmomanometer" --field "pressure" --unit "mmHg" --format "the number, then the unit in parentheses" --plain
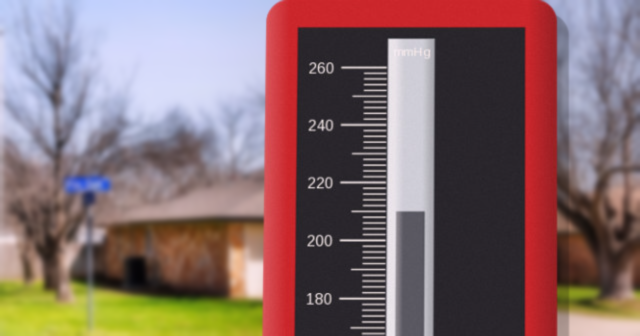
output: 210 (mmHg)
